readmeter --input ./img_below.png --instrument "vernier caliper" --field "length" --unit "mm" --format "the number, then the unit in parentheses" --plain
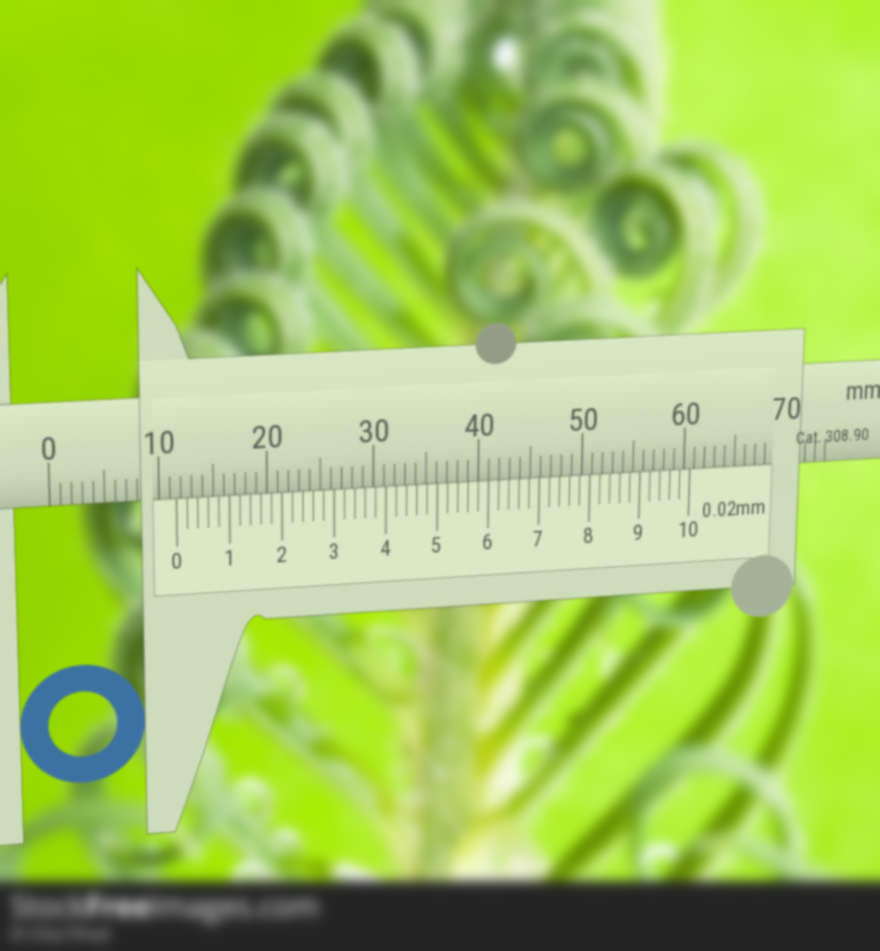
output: 11.6 (mm)
